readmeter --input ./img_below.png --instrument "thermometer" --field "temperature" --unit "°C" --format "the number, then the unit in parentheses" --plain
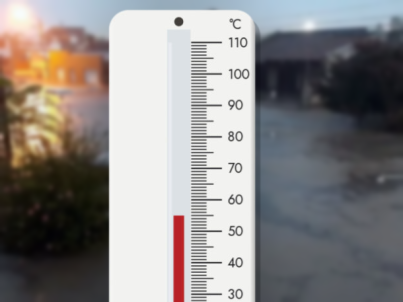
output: 55 (°C)
